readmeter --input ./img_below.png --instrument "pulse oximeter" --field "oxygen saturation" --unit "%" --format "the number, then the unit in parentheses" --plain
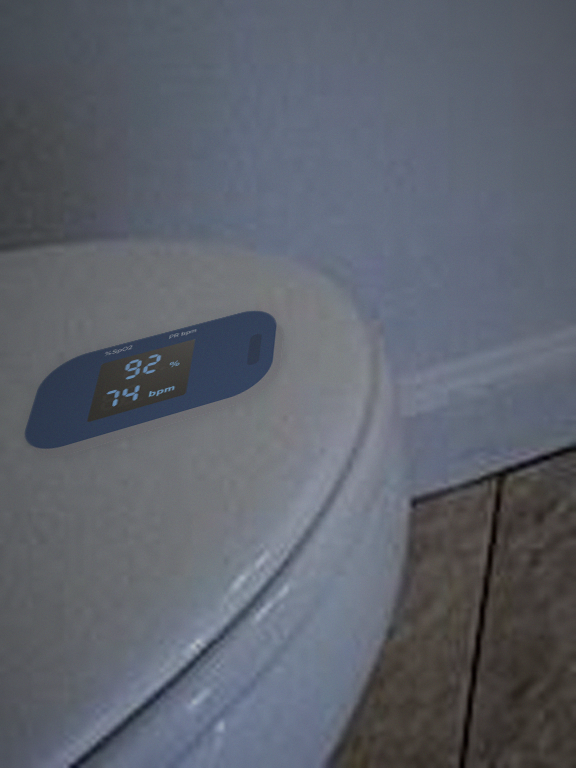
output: 92 (%)
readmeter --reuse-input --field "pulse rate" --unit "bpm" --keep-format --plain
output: 74 (bpm)
